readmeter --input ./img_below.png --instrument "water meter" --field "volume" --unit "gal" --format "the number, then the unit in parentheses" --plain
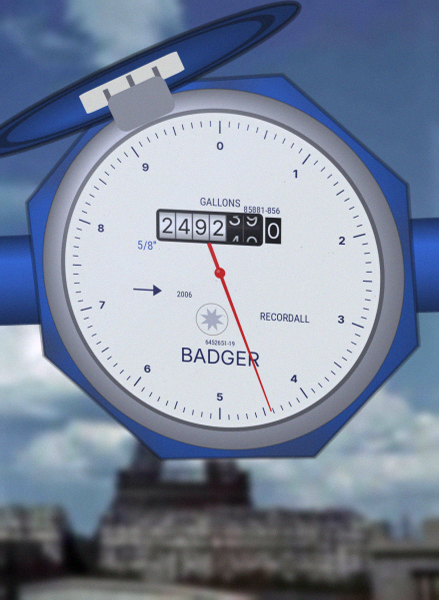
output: 2492394.4 (gal)
